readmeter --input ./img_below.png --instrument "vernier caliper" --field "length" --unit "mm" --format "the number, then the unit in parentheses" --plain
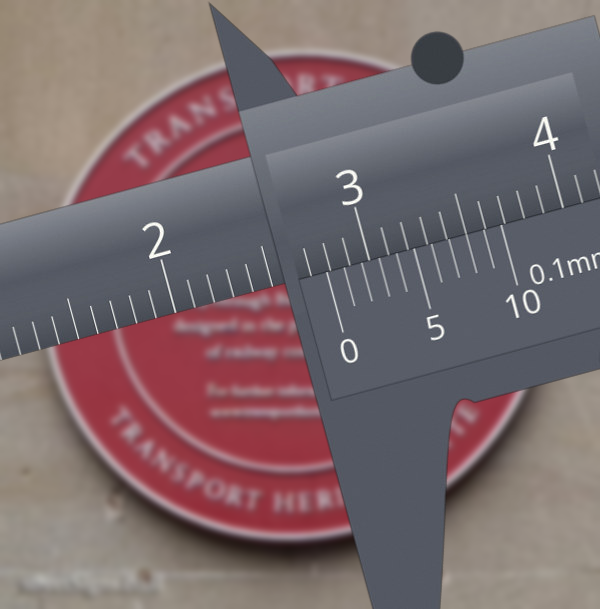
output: 27.8 (mm)
